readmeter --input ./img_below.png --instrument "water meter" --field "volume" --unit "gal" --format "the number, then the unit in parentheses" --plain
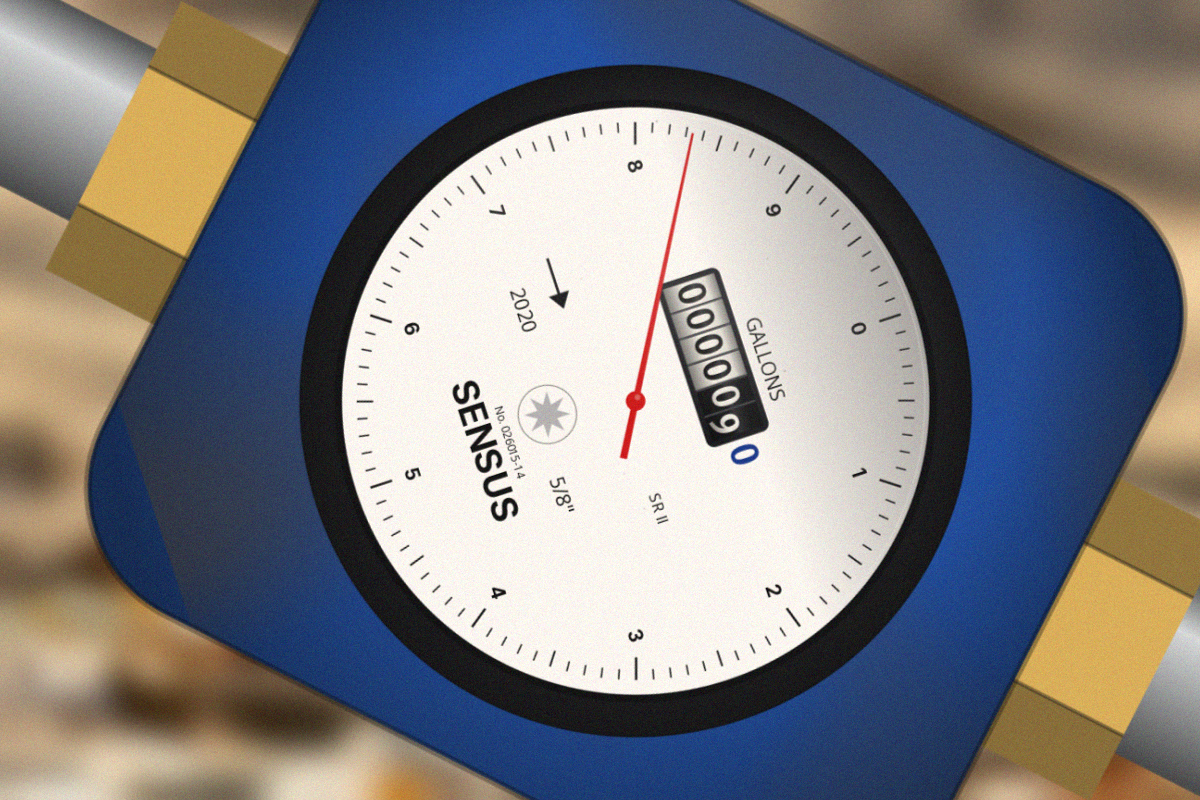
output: 88.3 (gal)
